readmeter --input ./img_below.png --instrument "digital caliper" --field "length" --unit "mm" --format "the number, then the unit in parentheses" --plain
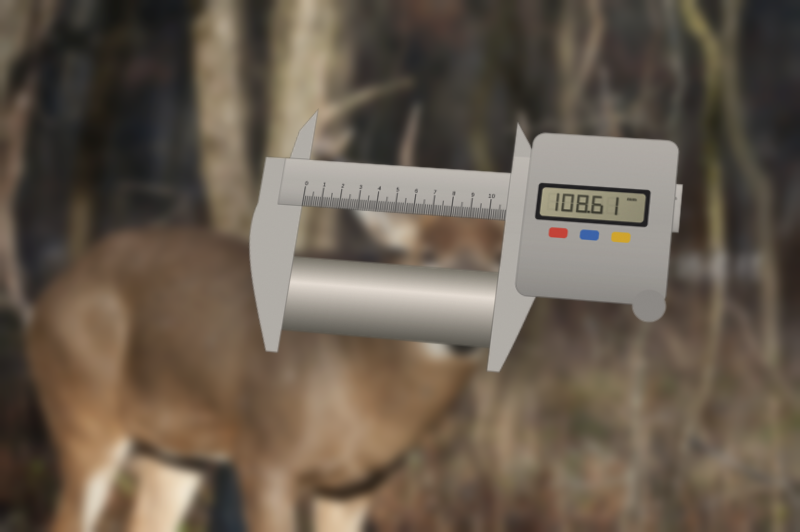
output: 108.61 (mm)
